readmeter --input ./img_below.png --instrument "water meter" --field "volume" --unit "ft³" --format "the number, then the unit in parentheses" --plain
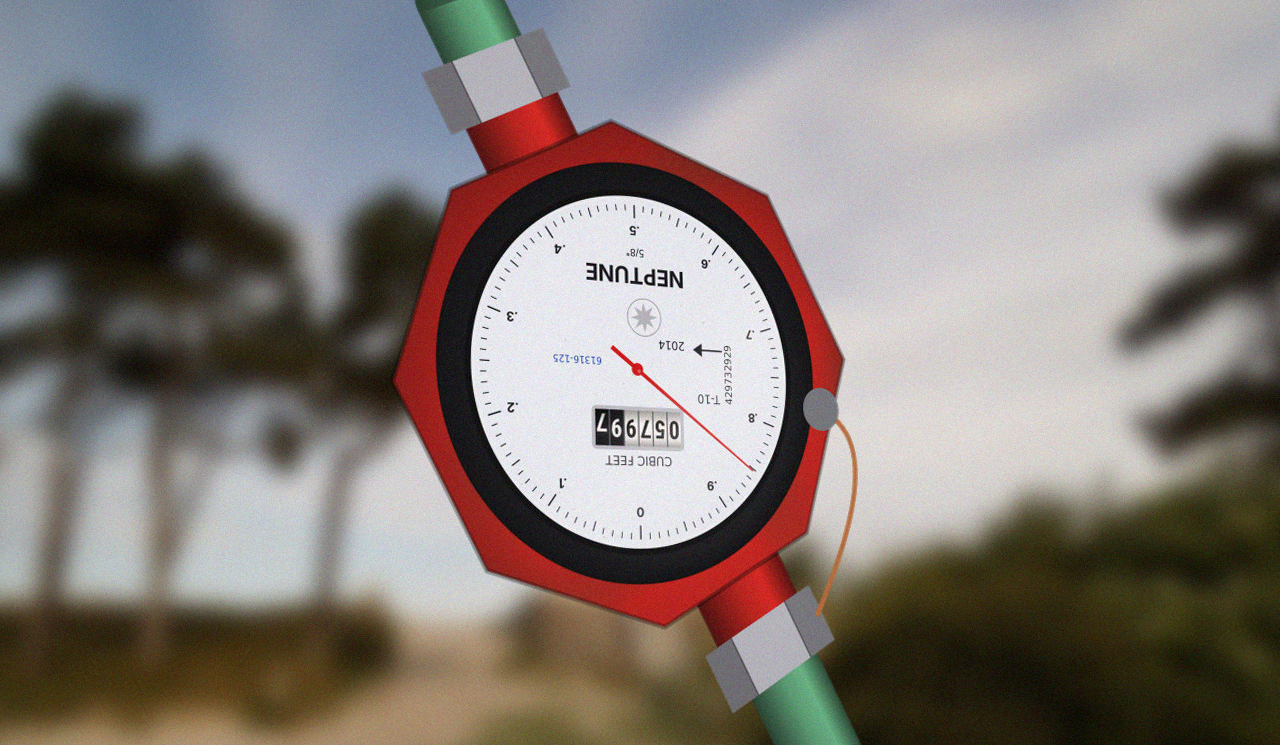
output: 57996.85 (ft³)
